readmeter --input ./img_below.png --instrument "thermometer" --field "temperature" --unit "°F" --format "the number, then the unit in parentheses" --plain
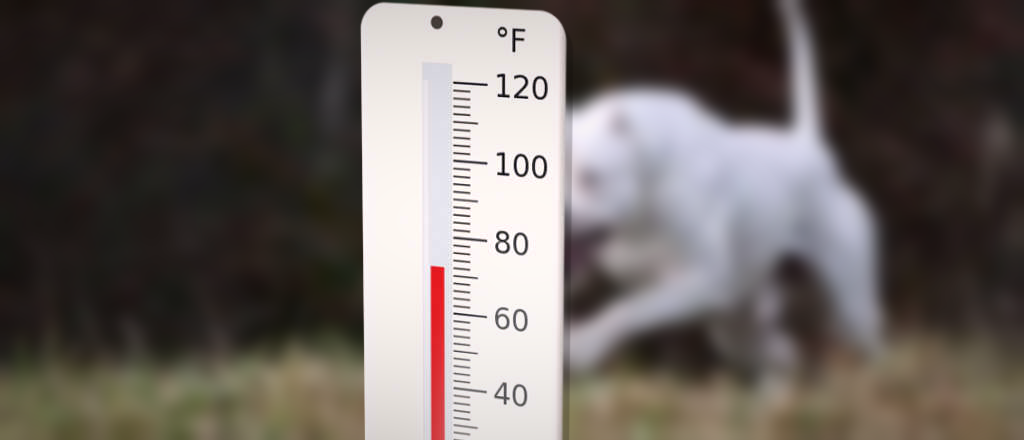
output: 72 (°F)
